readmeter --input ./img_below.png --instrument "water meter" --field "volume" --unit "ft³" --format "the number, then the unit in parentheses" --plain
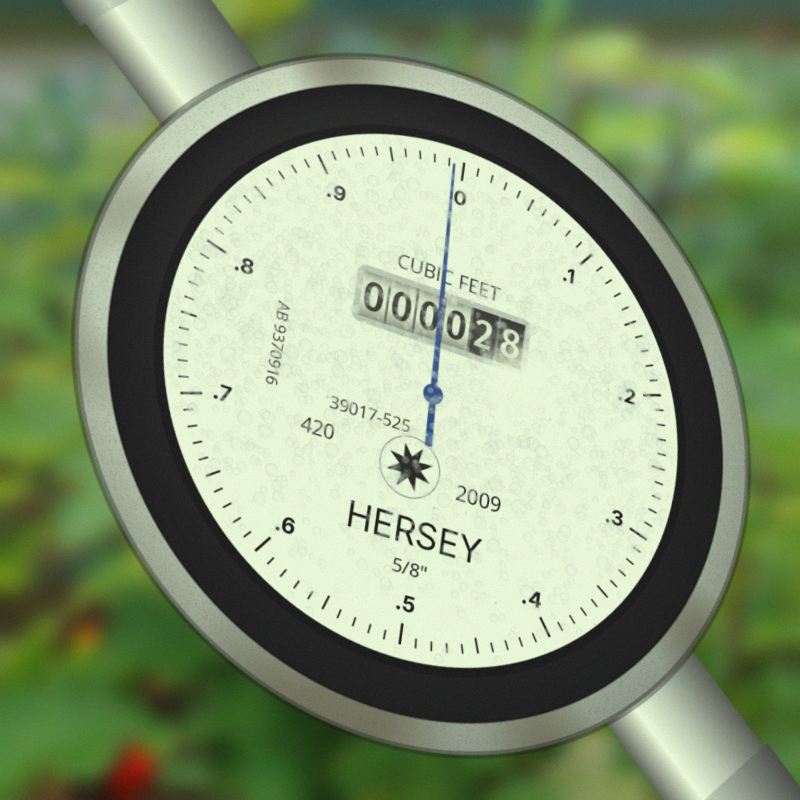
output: 27.99 (ft³)
